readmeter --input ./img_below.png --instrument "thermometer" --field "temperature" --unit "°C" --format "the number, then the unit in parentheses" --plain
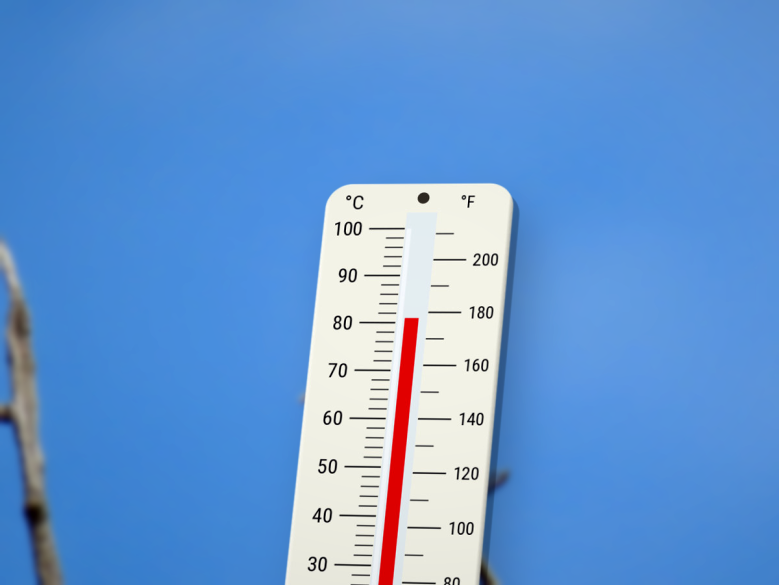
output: 81 (°C)
